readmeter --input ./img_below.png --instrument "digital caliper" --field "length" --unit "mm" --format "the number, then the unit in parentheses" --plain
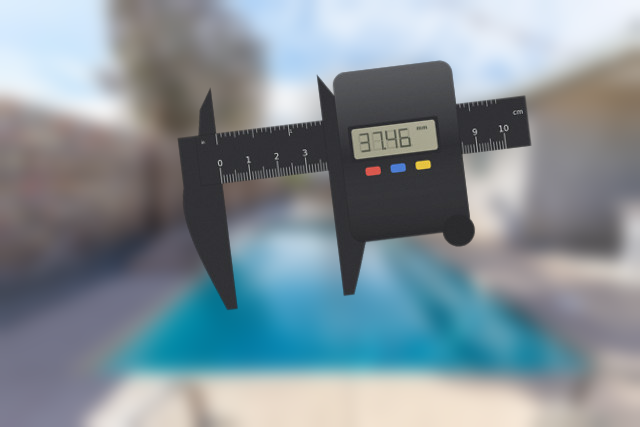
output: 37.46 (mm)
